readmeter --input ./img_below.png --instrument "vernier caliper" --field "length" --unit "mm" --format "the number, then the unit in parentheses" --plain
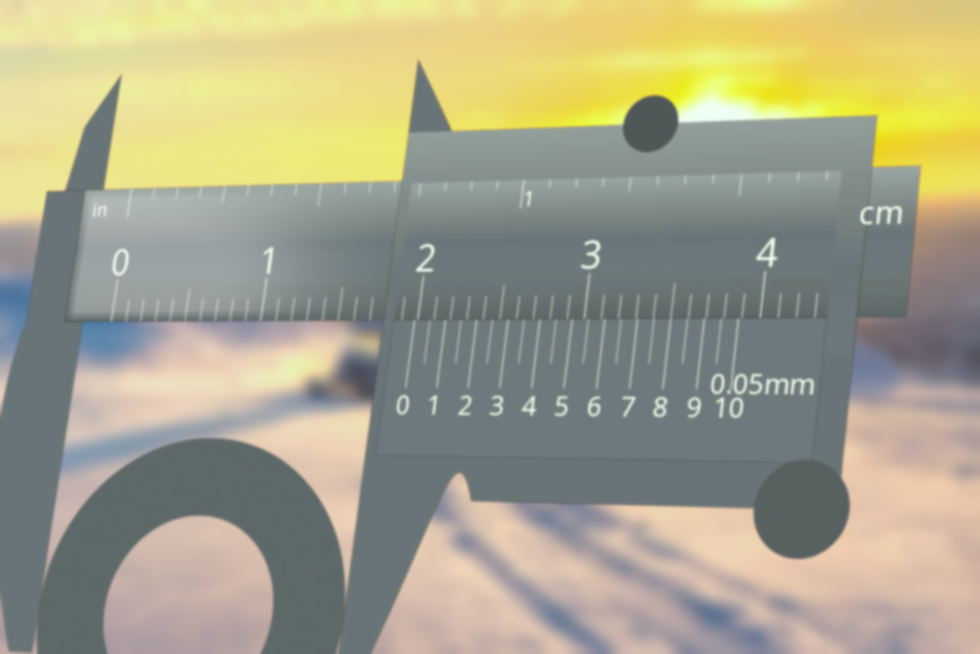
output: 19.8 (mm)
